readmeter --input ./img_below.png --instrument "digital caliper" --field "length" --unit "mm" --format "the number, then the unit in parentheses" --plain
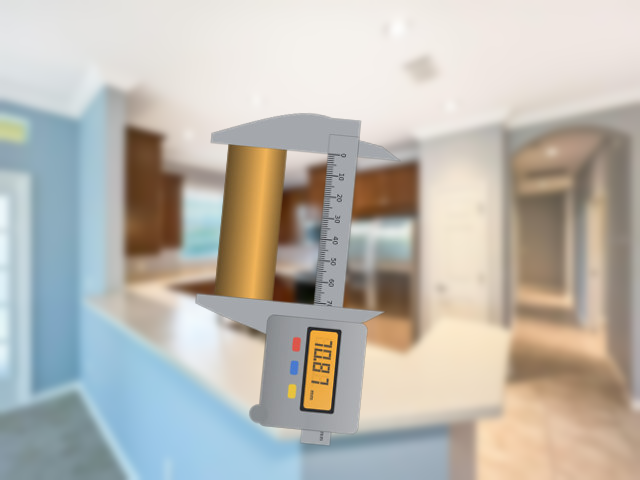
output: 70.87 (mm)
